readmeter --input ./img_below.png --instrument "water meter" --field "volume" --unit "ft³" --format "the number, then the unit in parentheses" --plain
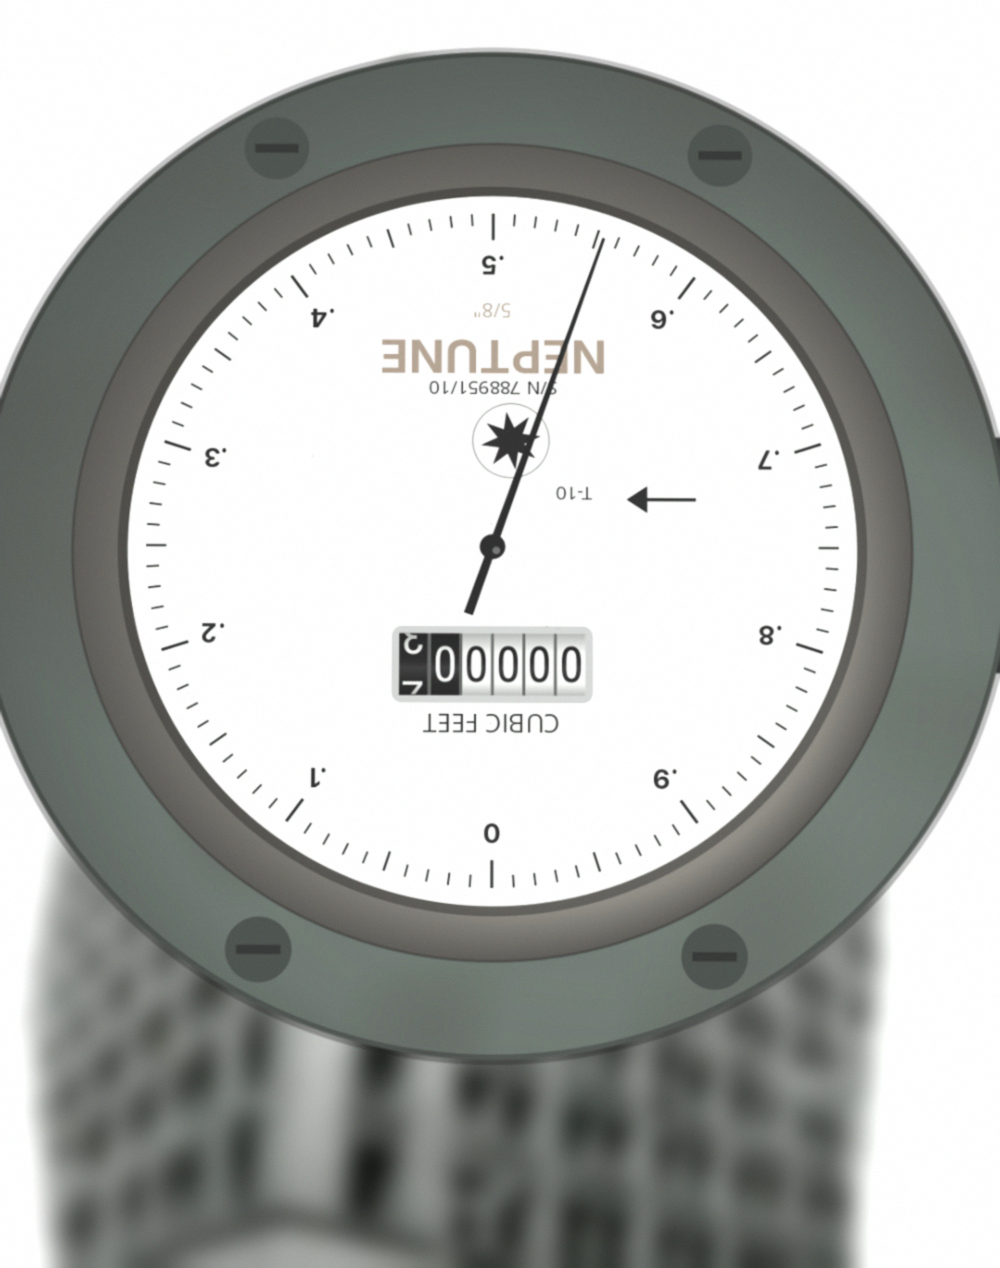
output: 2.55 (ft³)
